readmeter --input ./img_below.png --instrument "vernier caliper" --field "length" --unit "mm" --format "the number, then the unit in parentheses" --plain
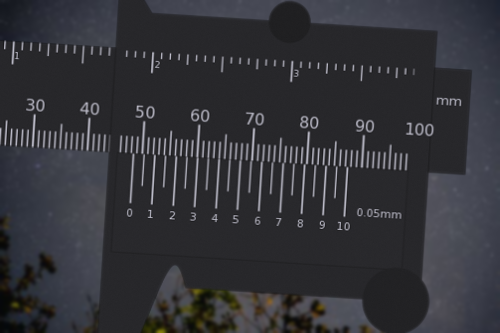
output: 48.4 (mm)
